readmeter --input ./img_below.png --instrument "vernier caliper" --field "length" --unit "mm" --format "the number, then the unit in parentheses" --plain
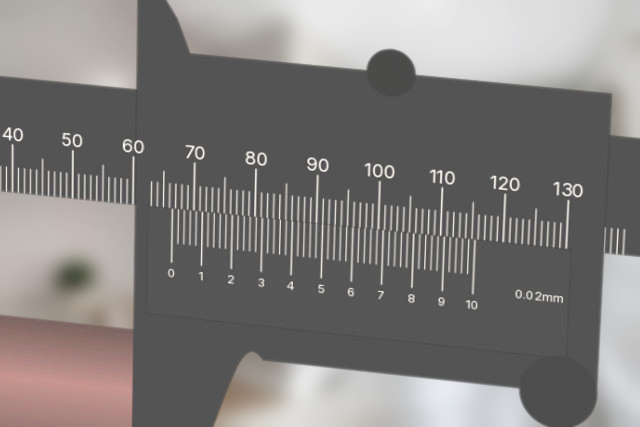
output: 66.5 (mm)
